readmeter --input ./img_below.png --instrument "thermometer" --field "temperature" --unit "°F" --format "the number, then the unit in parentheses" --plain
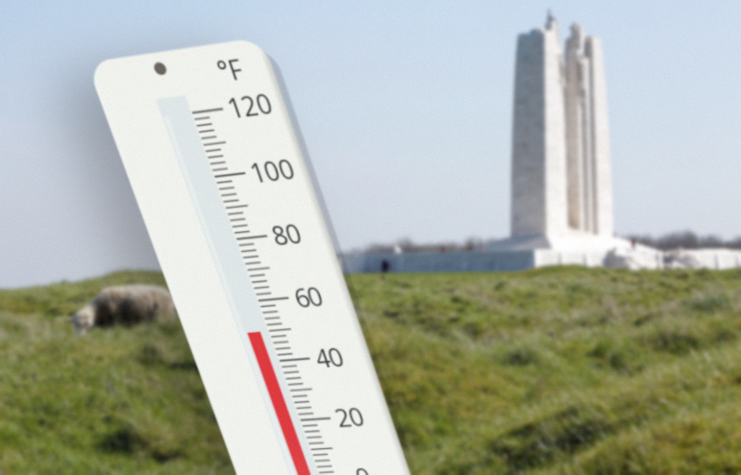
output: 50 (°F)
